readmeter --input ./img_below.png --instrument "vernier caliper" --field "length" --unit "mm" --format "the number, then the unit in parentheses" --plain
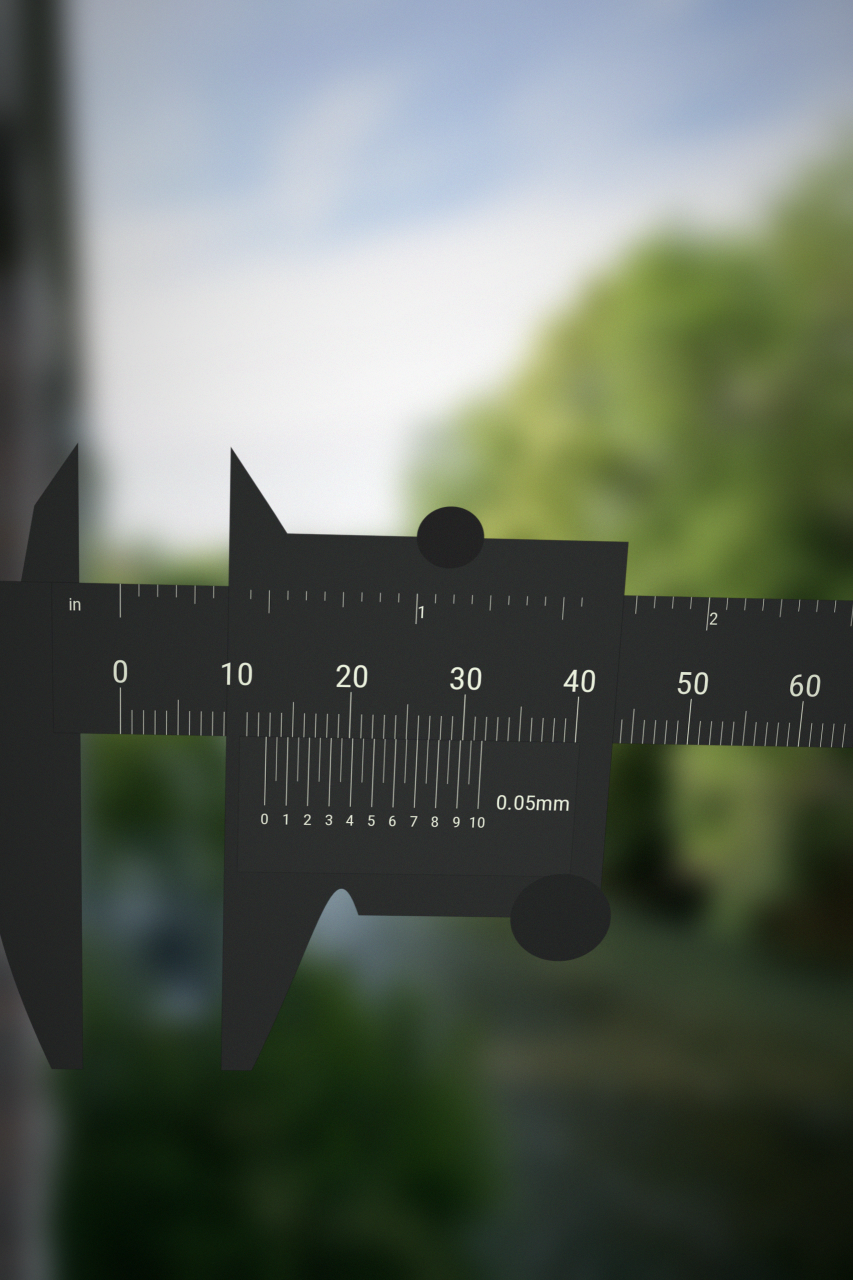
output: 12.7 (mm)
